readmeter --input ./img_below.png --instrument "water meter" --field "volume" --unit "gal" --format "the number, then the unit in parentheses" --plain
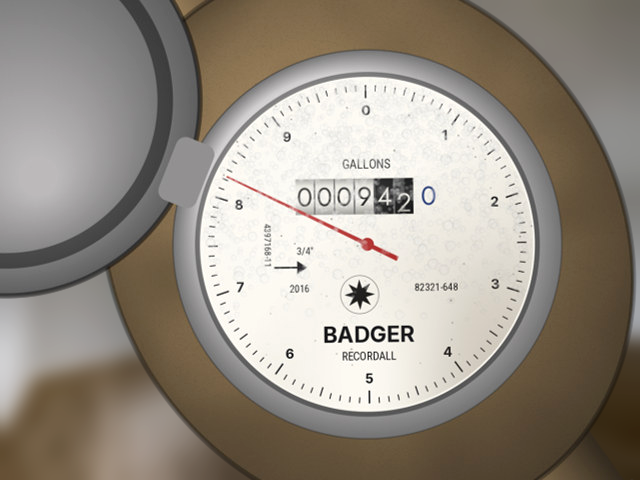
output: 9418.2 (gal)
